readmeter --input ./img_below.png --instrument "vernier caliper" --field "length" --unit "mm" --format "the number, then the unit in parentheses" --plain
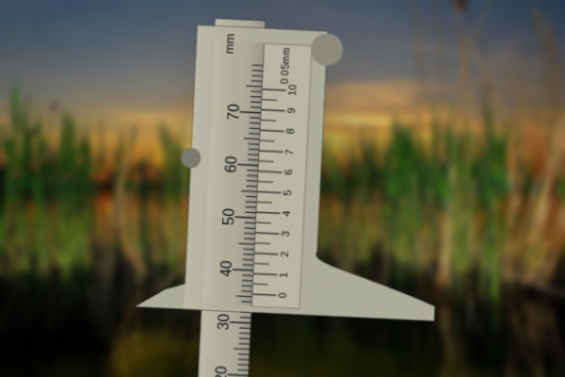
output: 35.5 (mm)
